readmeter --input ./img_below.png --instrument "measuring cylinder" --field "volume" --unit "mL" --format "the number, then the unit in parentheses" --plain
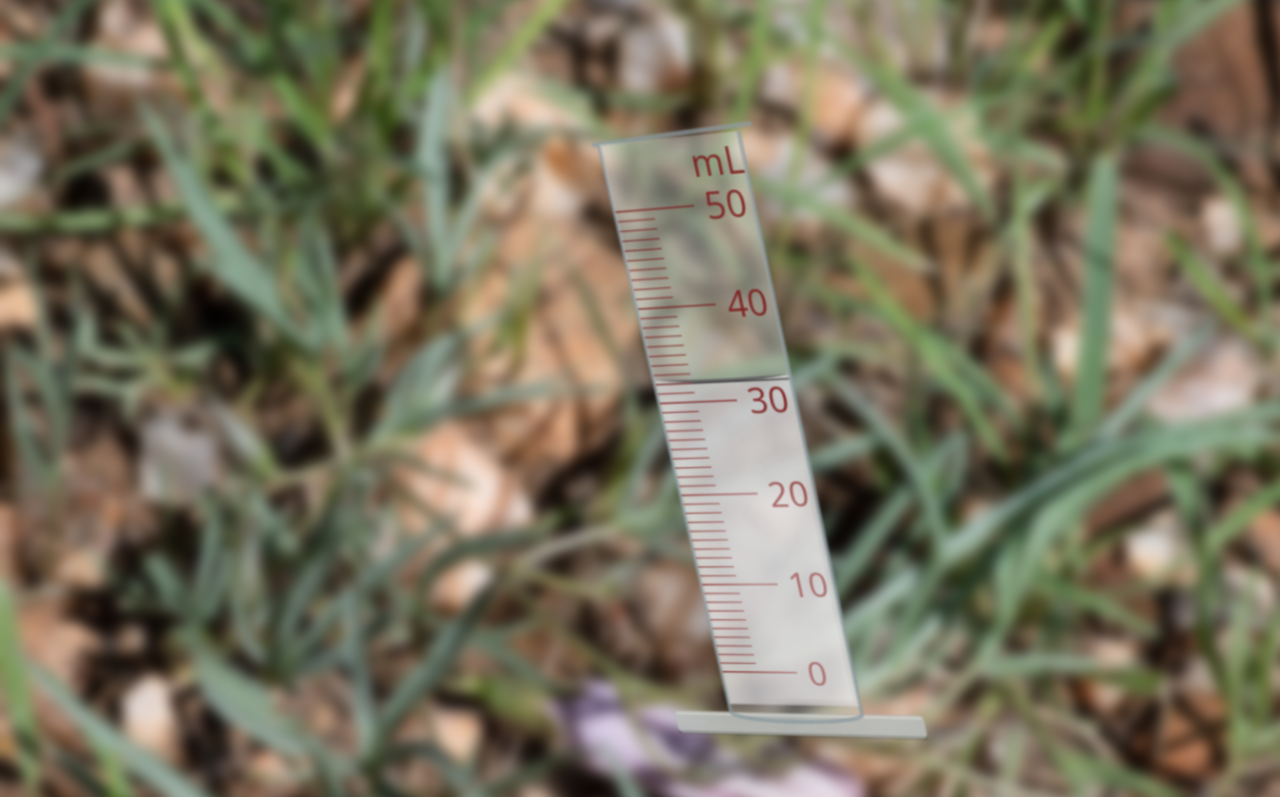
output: 32 (mL)
